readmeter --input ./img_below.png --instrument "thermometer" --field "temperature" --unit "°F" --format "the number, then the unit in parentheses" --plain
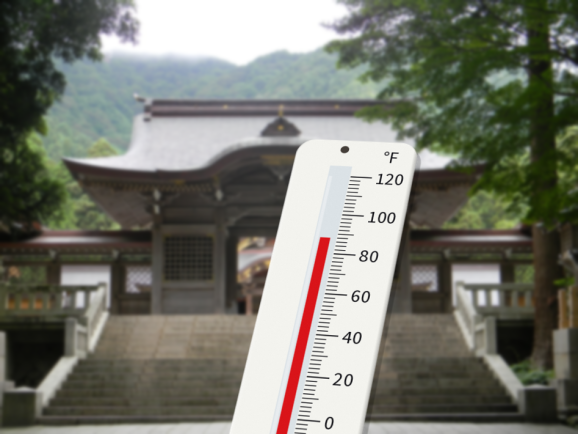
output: 88 (°F)
